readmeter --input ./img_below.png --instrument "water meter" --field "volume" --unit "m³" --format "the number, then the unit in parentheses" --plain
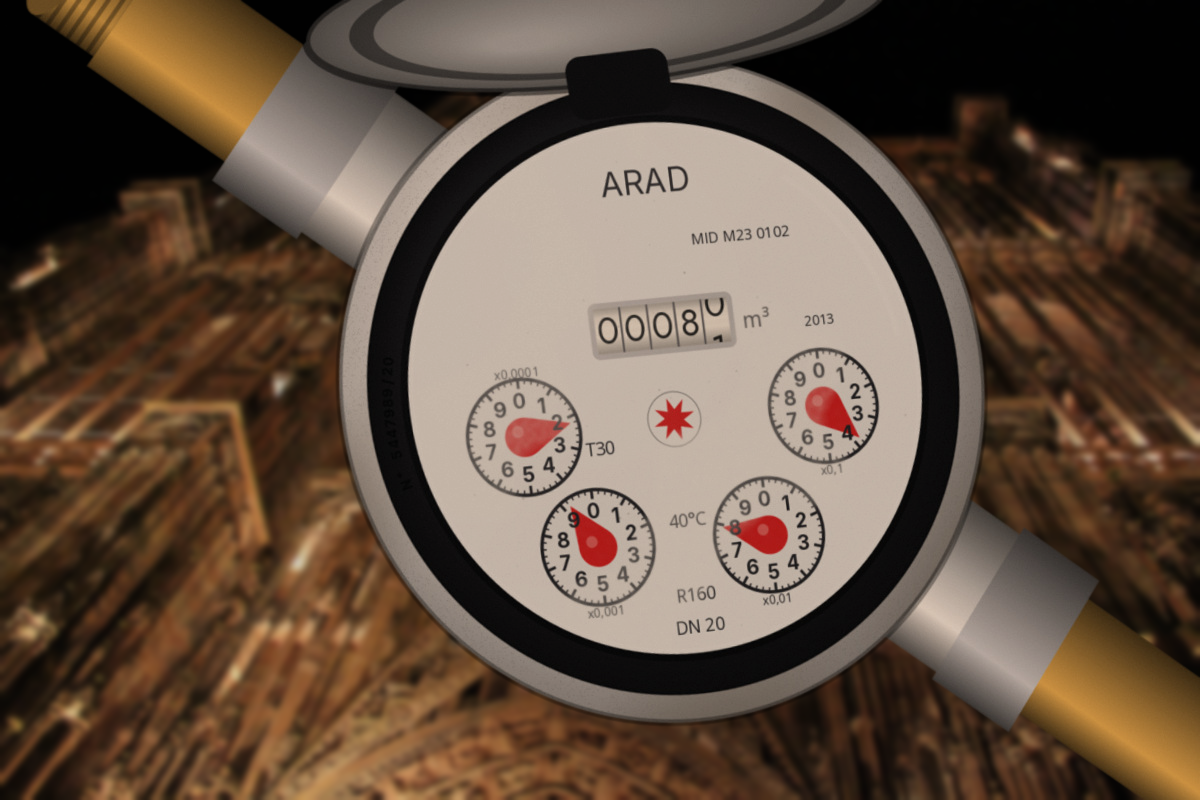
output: 80.3792 (m³)
